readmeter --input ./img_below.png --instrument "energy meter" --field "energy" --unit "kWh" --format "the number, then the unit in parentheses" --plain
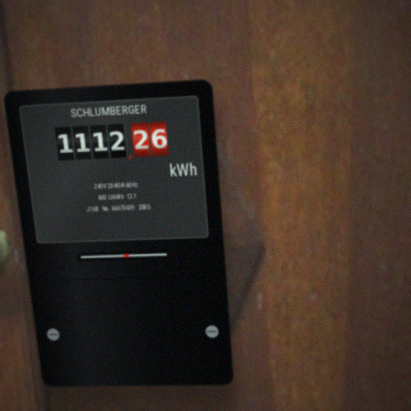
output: 1112.26 (kWh)
